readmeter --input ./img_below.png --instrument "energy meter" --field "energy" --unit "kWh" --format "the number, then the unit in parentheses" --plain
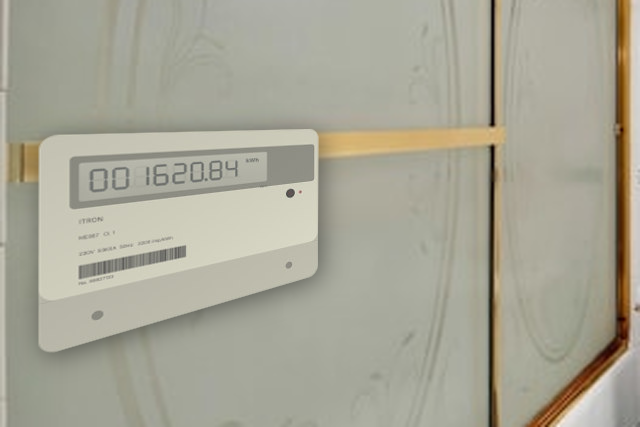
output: 1620.84 (kWh)
